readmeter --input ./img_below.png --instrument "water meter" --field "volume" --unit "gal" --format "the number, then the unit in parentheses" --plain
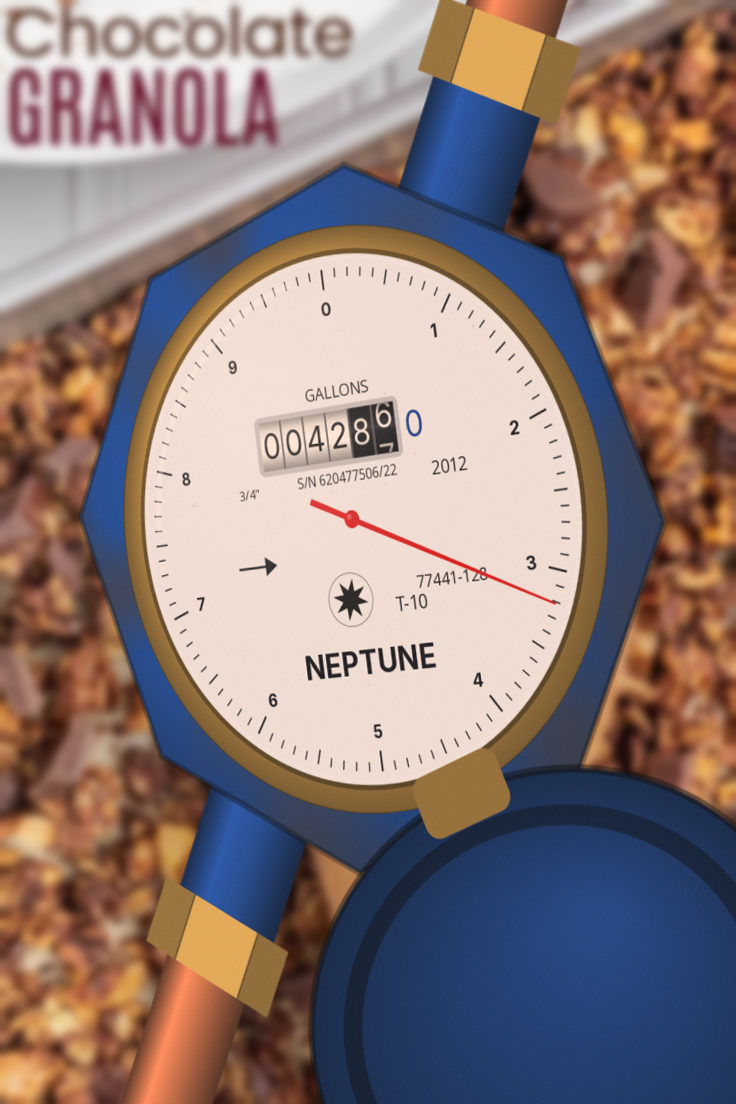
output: 42863.2 (gal)
